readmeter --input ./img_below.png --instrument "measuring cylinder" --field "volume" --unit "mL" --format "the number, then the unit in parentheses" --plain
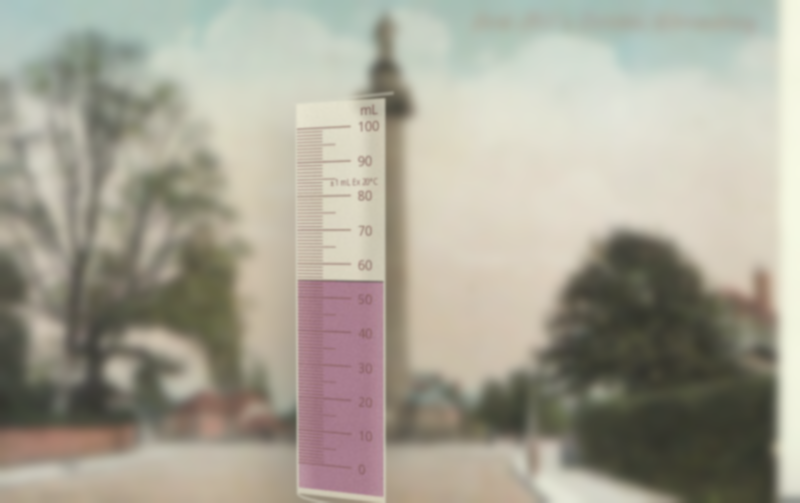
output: 55 (mL)
